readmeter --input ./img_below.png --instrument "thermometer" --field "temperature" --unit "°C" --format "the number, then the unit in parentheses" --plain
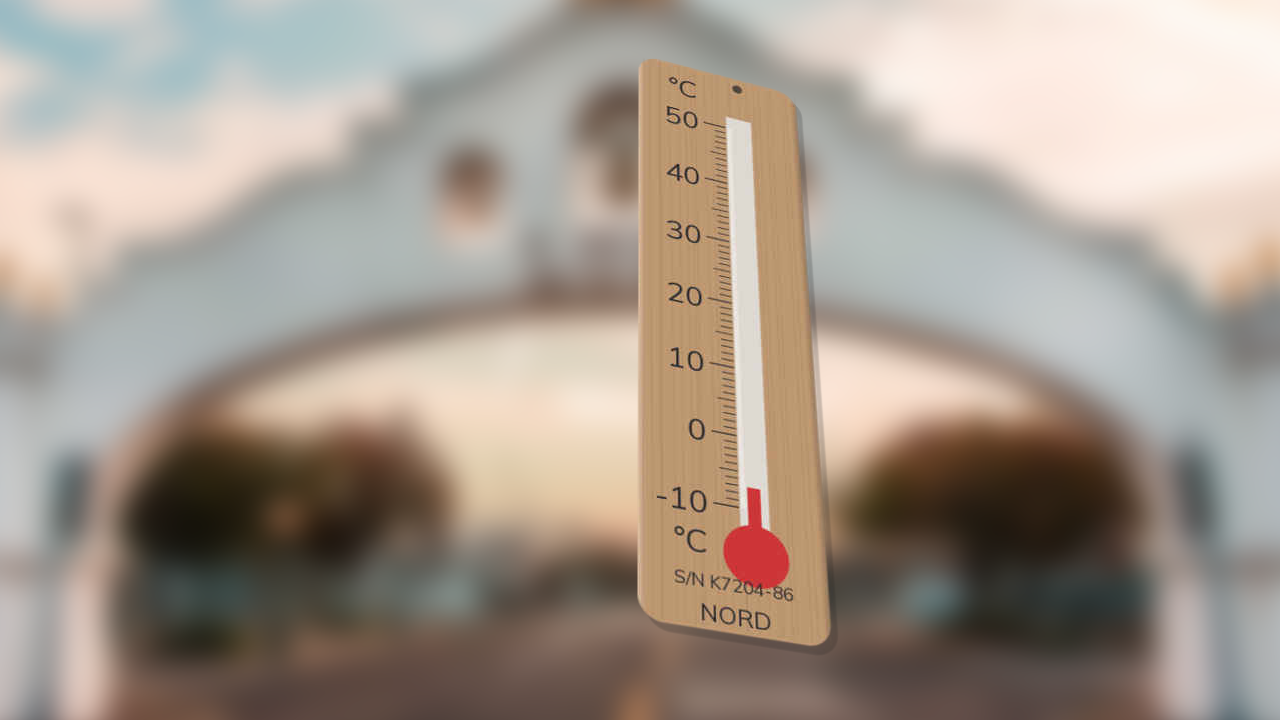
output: -7 (°C)
